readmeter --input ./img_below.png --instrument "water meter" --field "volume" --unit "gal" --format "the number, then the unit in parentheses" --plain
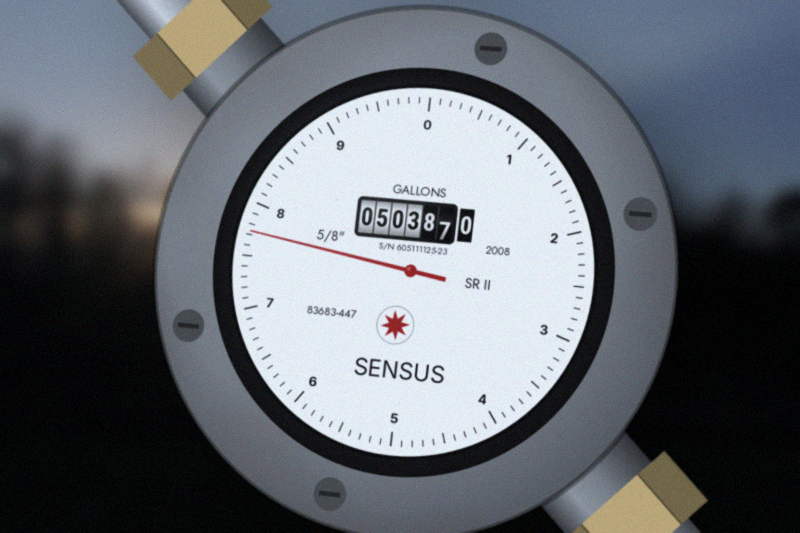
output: 503867.7 (gal)
